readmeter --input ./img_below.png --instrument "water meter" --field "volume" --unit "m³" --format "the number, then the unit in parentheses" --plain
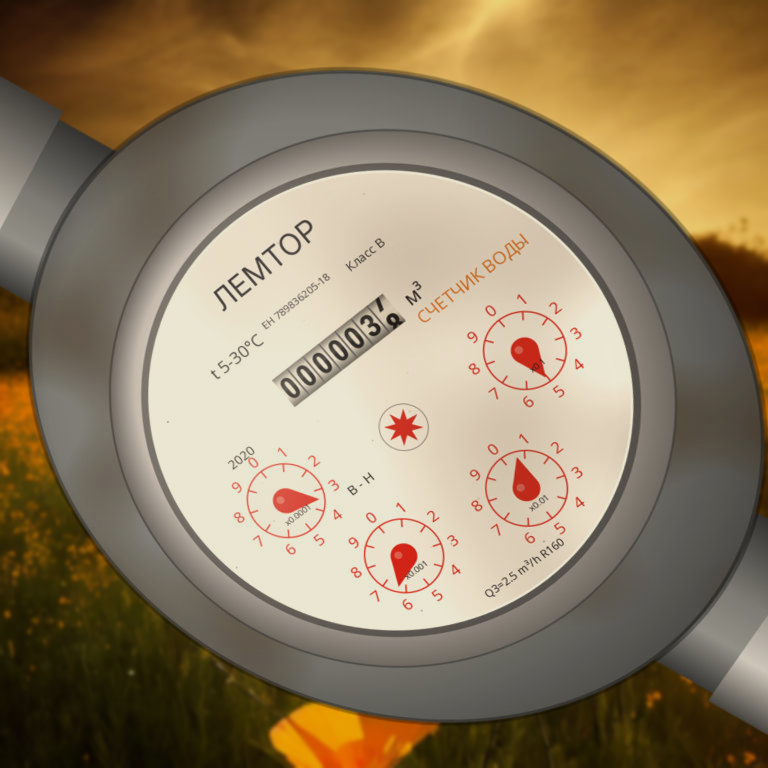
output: 37.5063 (m³)
